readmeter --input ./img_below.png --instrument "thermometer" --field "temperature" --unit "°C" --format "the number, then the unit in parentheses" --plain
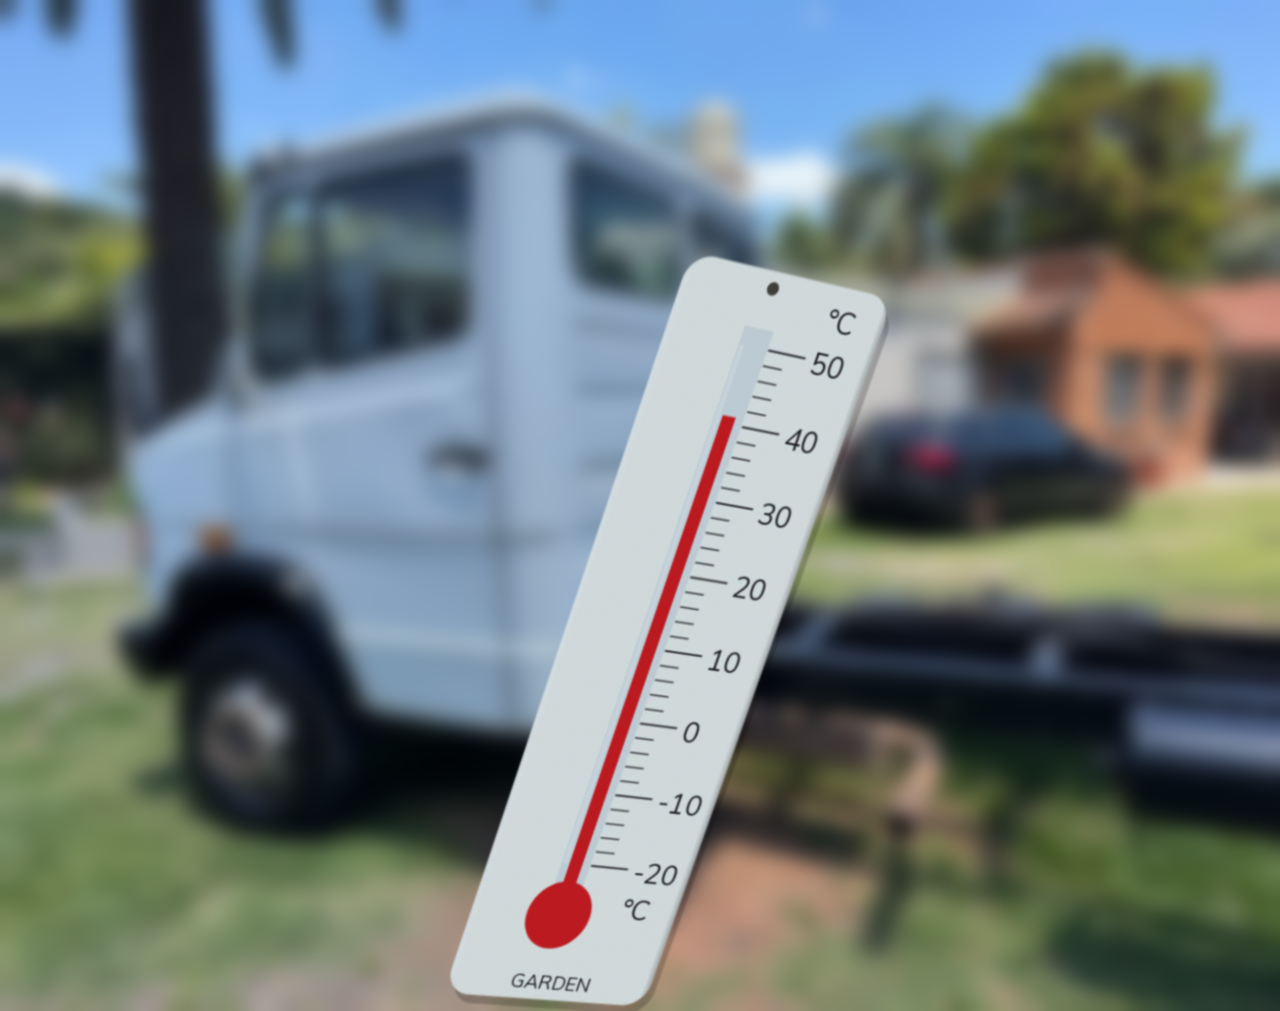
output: 41 (°C)
